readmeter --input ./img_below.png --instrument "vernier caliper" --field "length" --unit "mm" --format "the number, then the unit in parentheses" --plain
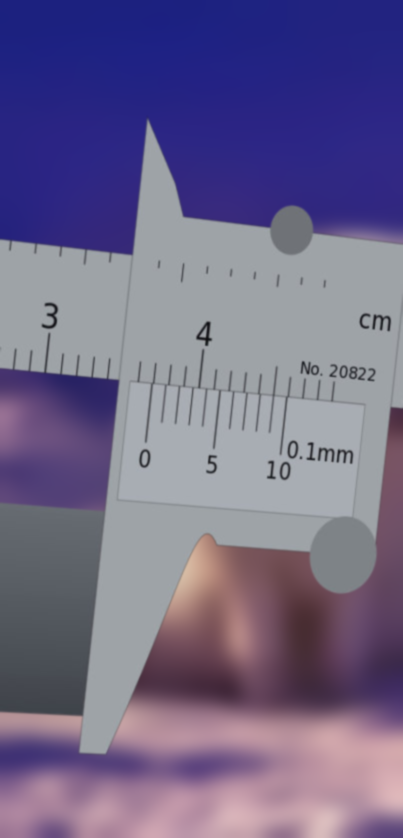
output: 36.9 (mm)
